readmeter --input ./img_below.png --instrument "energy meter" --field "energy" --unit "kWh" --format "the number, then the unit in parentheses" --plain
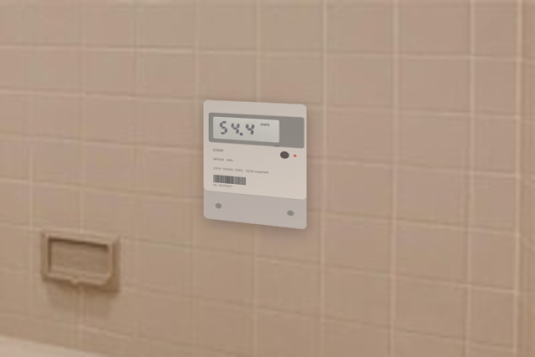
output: 54.4 (kWh)
